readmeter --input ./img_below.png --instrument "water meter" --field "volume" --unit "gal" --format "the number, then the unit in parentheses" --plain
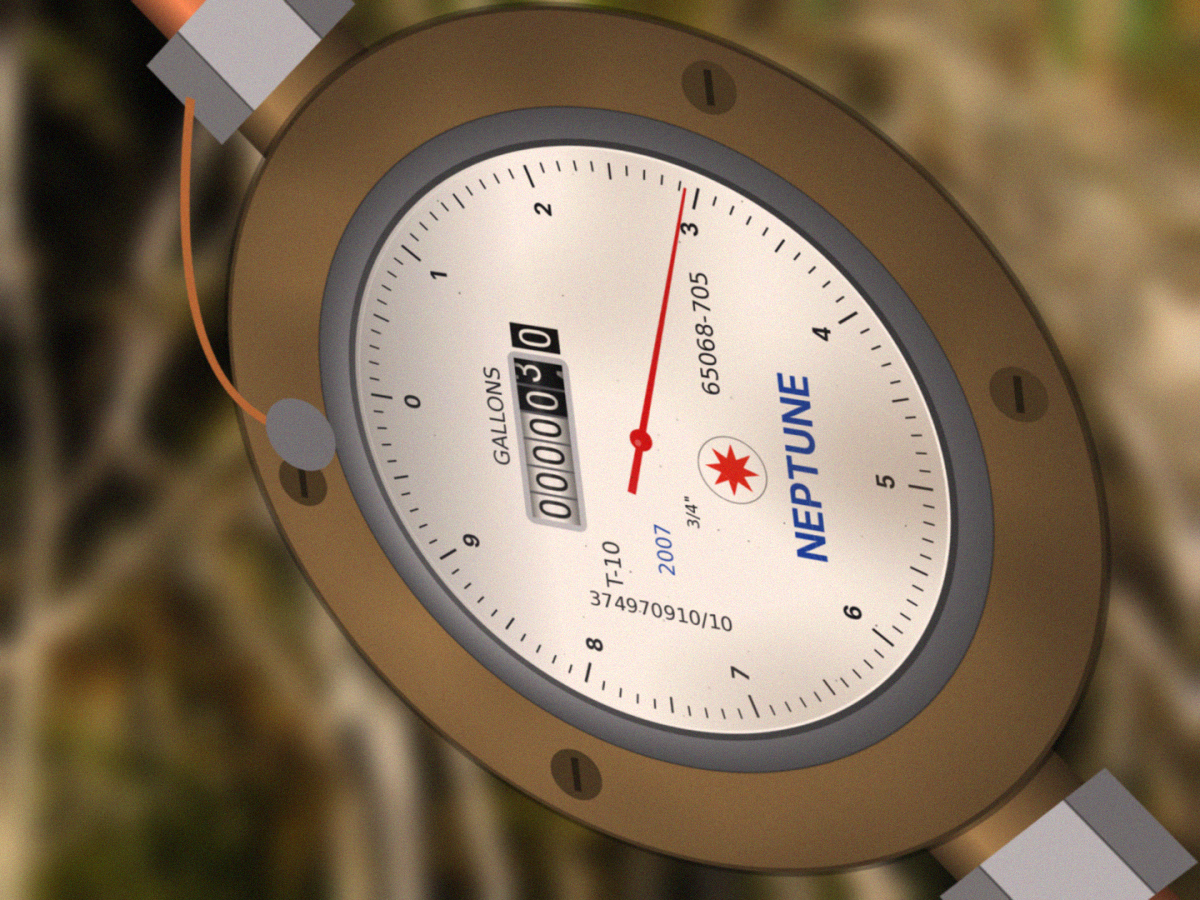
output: 32.9 (gal)
